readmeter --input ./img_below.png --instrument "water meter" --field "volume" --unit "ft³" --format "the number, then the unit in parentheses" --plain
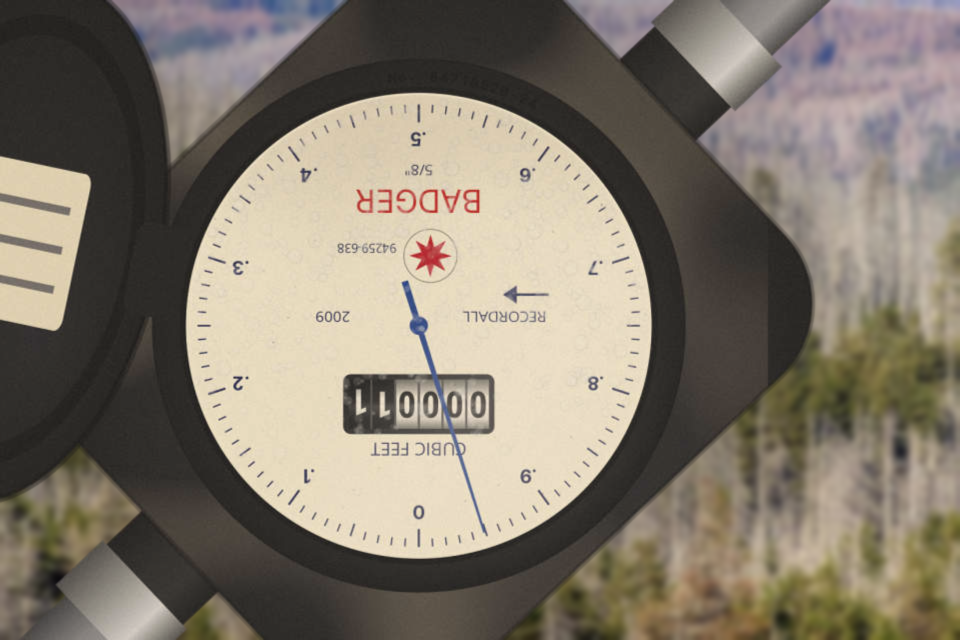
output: 10.95 (ft³)
